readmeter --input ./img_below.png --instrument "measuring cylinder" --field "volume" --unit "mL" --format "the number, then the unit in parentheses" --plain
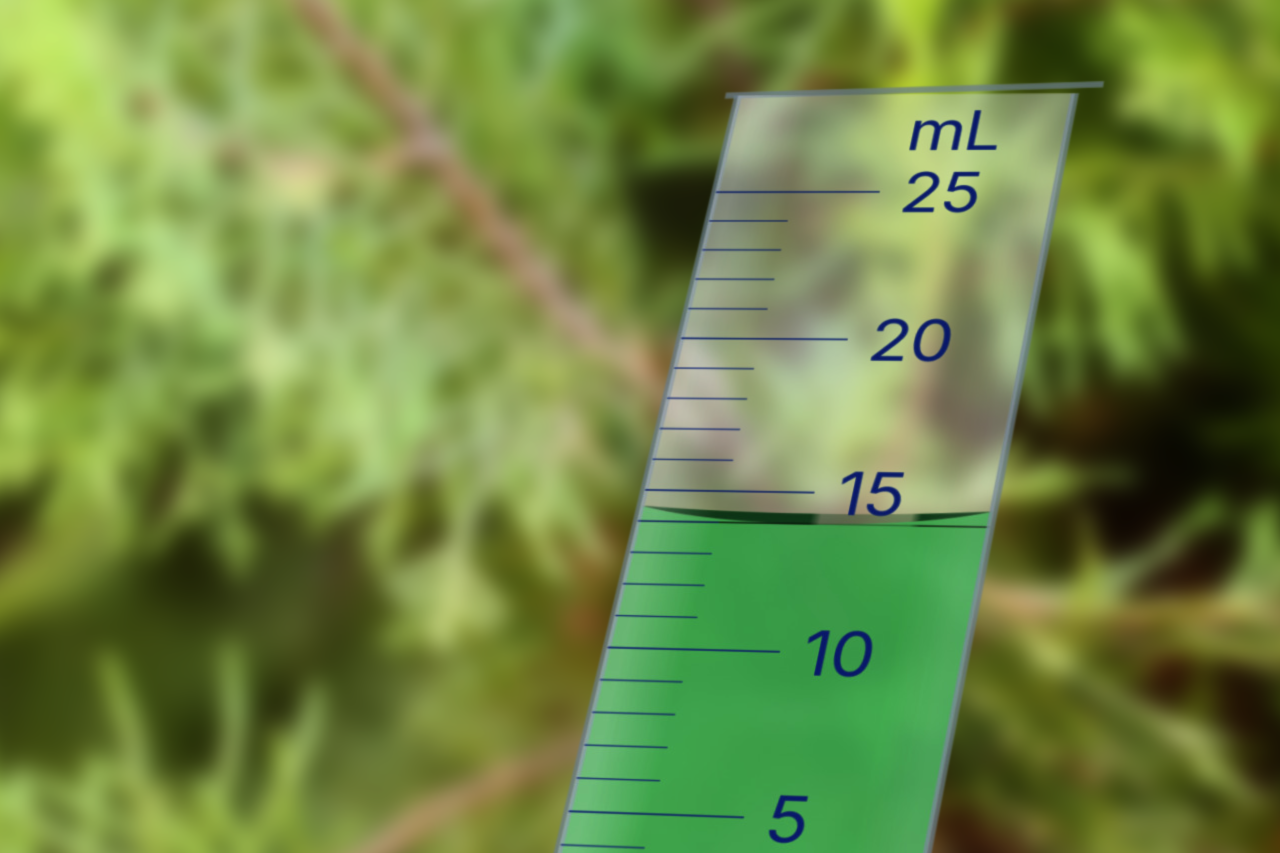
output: 14 (mL)
